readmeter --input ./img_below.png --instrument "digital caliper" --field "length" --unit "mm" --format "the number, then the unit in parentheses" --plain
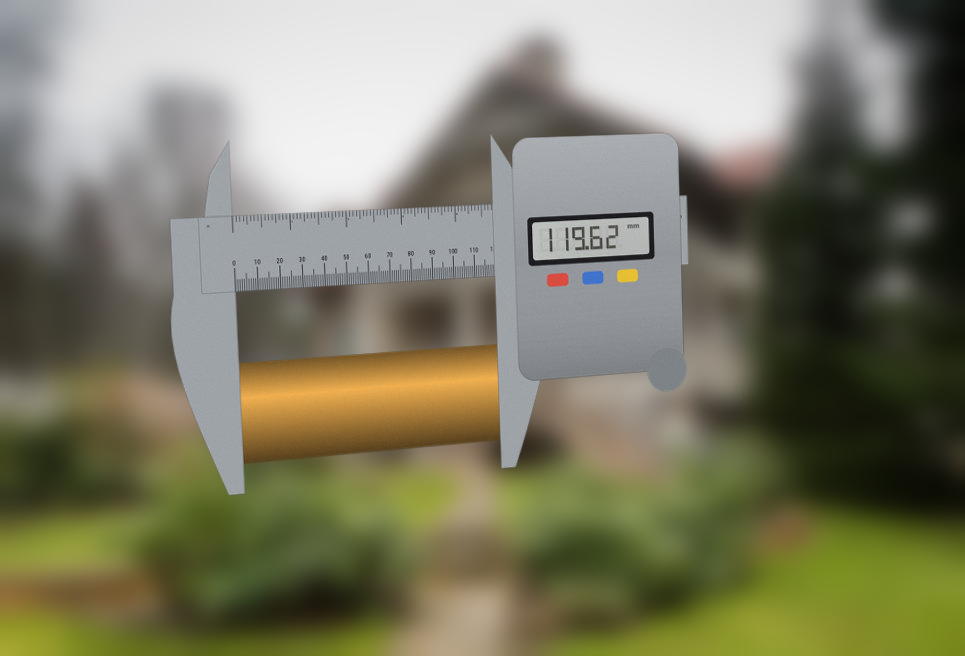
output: 119.62 (mm)
